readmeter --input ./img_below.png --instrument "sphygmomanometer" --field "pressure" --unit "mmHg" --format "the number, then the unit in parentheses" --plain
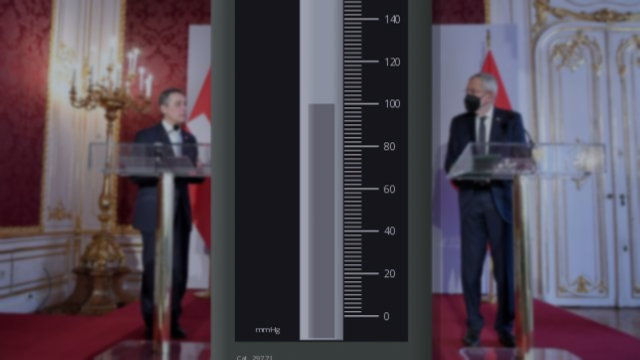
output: 100 (mmHg)
